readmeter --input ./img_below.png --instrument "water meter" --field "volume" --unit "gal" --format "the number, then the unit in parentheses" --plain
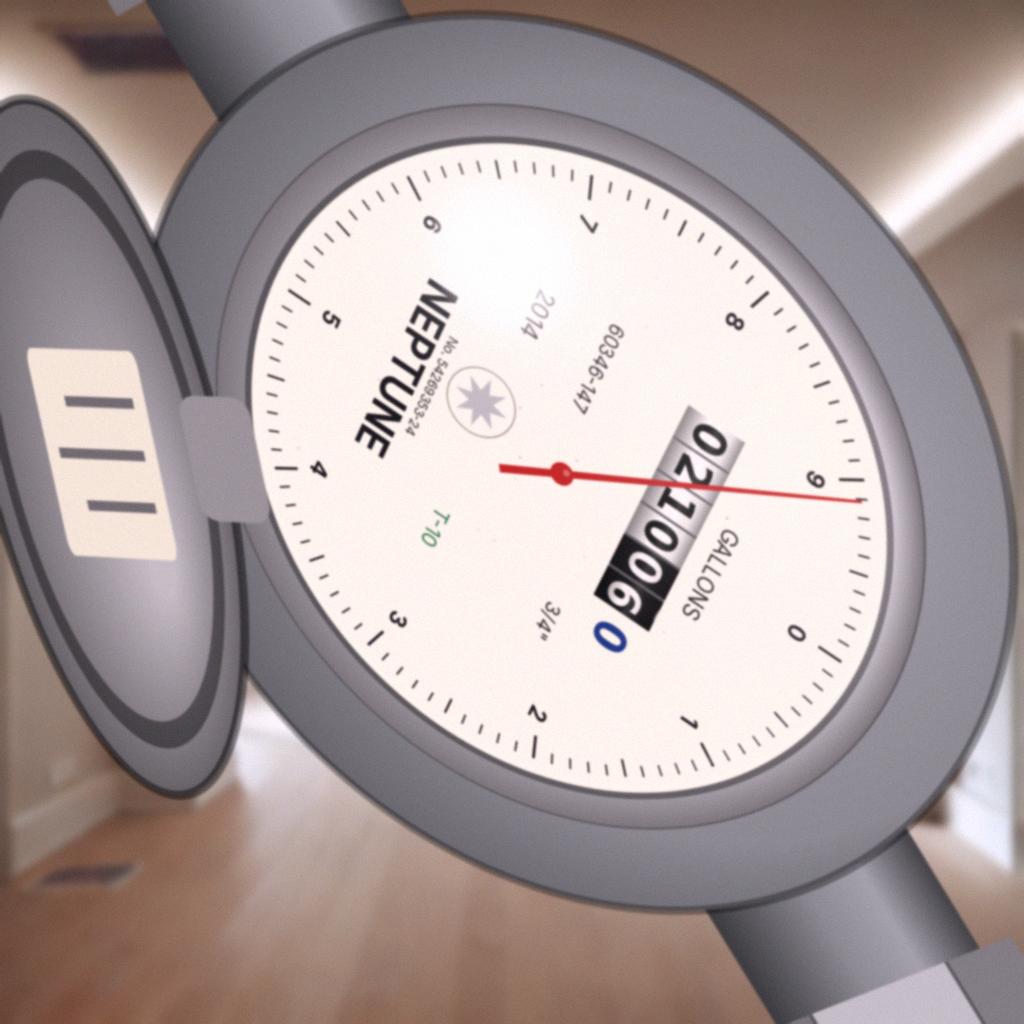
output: 210059.1 (gal)
